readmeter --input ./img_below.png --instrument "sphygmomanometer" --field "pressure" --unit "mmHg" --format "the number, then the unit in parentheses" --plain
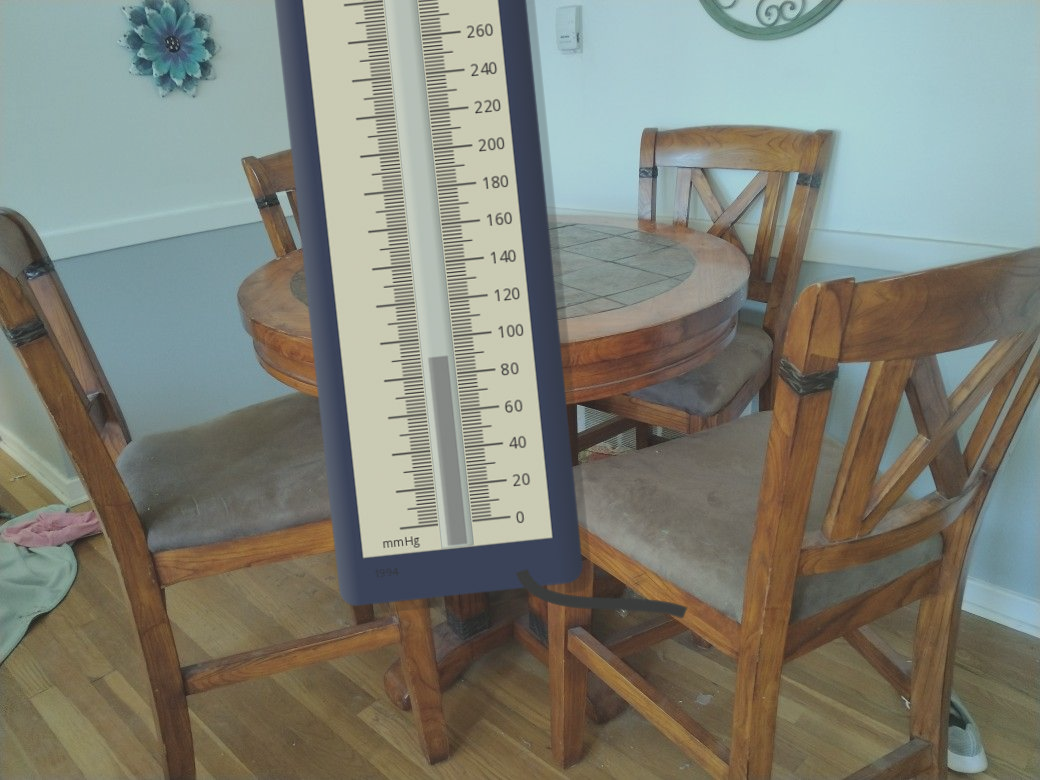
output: 90 (mmHg)
